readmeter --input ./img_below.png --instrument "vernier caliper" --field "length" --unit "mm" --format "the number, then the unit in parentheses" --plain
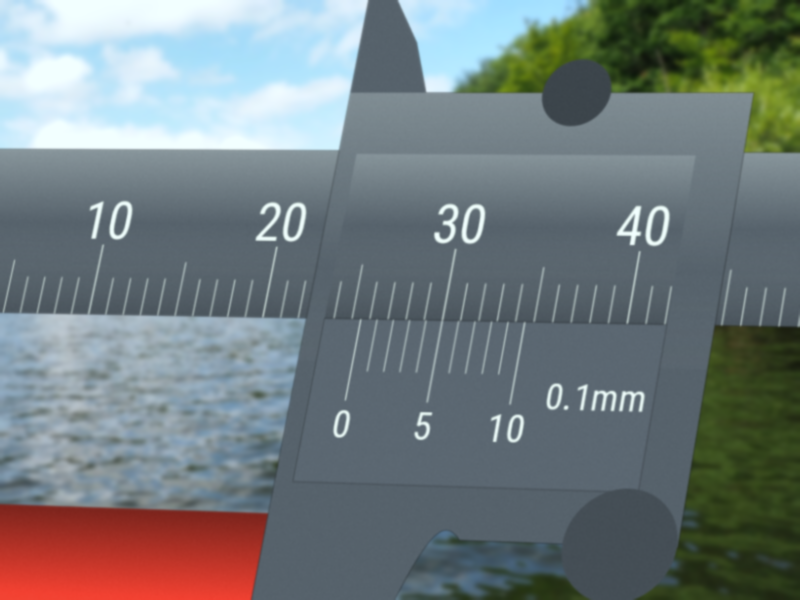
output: 25.5 (mm)
